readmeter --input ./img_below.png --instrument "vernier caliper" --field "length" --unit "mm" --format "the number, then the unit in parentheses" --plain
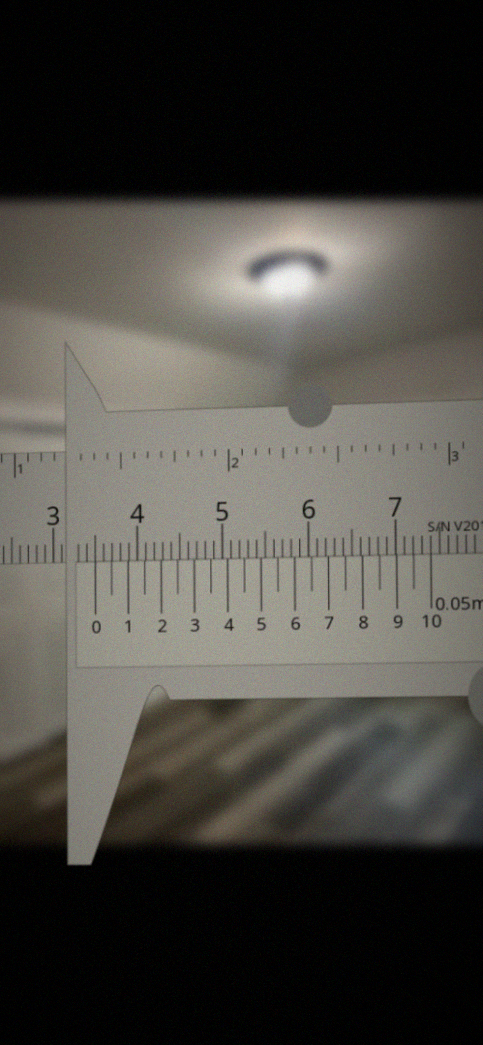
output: 35.0 (mm)
